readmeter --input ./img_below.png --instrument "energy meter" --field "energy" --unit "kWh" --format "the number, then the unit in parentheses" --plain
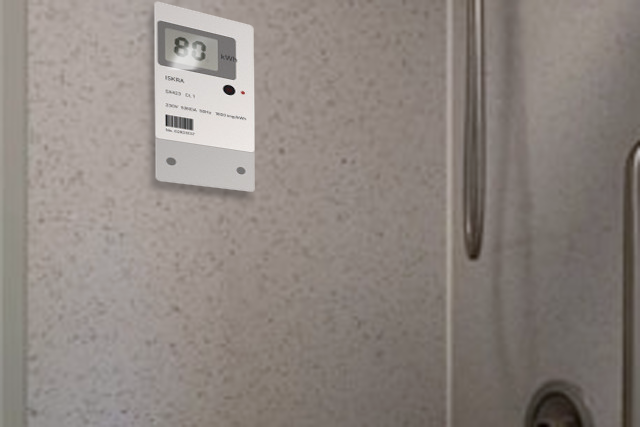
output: 80 (kWh)
